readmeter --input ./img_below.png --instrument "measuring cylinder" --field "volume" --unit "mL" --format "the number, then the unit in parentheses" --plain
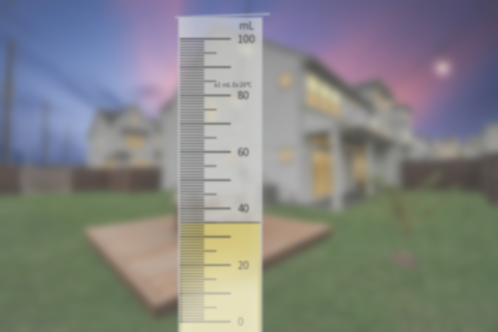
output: 35 (mL)
